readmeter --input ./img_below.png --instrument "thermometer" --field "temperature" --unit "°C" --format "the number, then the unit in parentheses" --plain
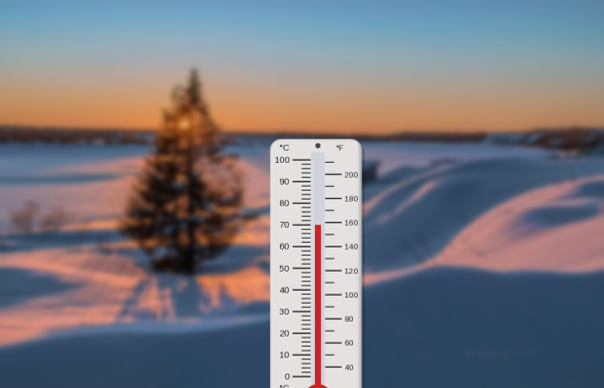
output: 70 (°C)
